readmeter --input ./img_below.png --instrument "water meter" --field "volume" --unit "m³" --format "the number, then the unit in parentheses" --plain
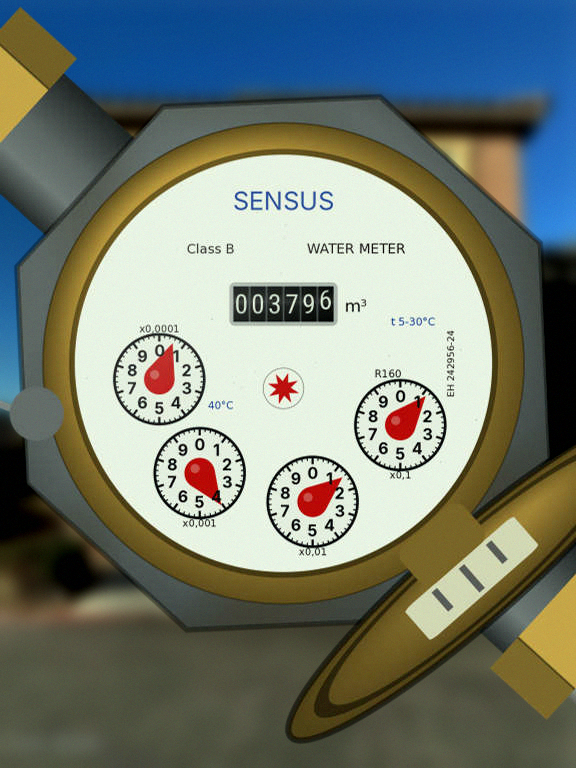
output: 3796.1140 (m³)
